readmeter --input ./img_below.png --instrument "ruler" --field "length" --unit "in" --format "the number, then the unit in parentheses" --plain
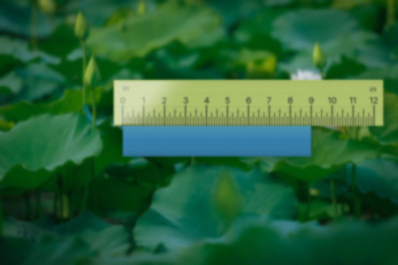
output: 9 (in)
